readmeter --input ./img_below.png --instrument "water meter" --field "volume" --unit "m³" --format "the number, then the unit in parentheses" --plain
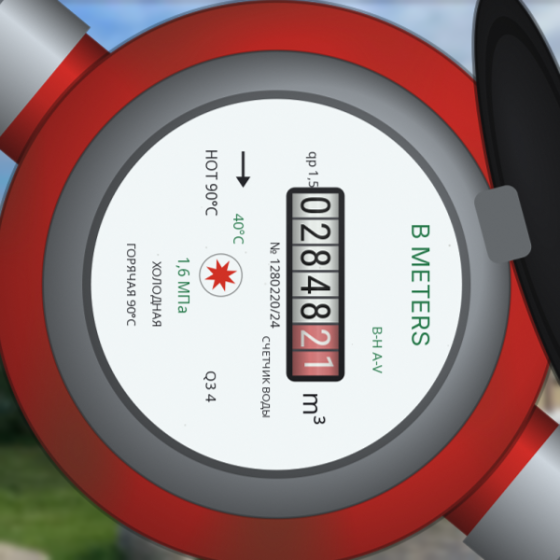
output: 2848.21 (m³)
